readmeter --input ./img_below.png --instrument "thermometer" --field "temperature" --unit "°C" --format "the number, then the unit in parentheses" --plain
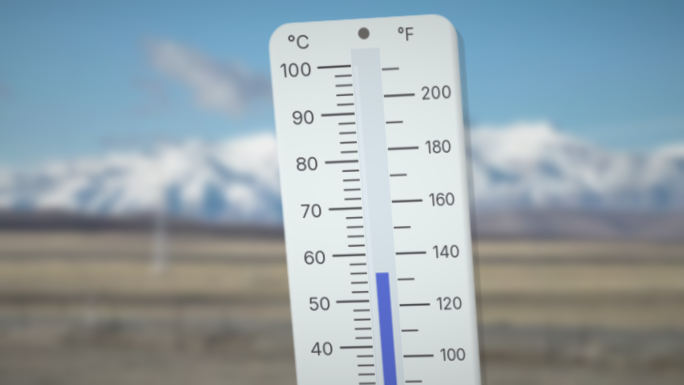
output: 56 (°C)
